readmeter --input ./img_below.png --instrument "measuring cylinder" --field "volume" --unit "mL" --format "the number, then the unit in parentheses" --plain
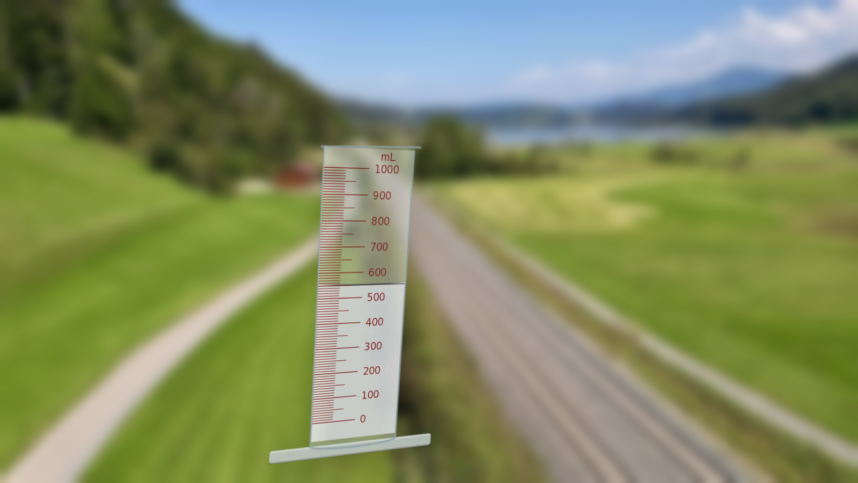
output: 550 (mL)
